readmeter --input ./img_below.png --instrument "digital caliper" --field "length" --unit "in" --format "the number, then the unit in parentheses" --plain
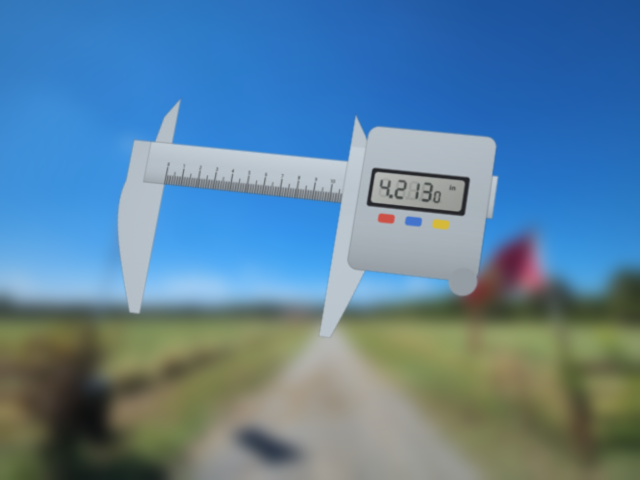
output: 4.2130 (in)
